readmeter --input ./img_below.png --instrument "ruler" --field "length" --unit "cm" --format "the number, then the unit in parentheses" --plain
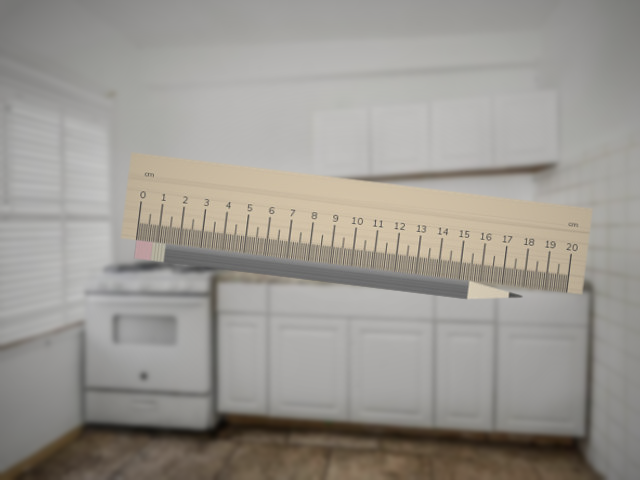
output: 18 (cm)
